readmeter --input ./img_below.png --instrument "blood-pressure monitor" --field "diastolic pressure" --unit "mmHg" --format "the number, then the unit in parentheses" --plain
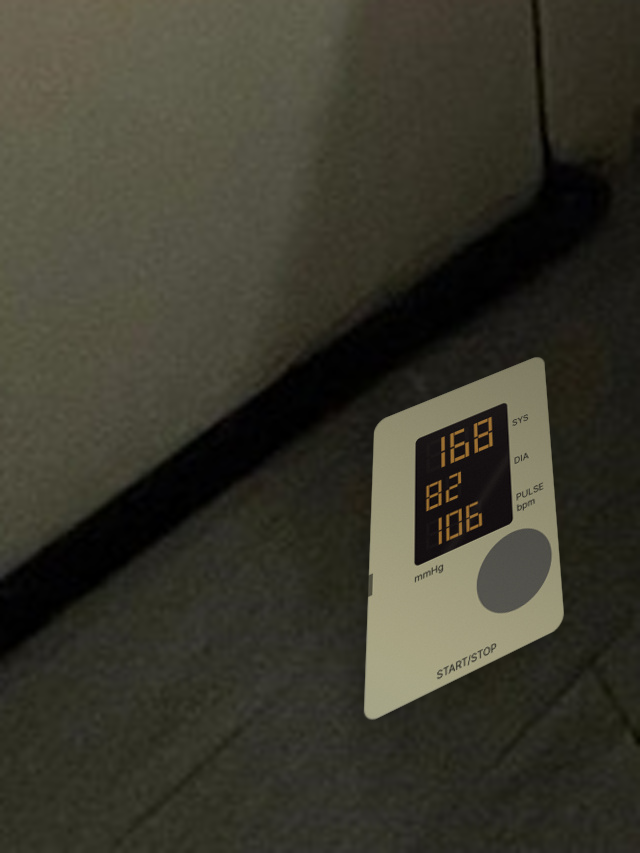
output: 82 (mmHg)
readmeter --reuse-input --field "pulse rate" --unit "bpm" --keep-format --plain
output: 106 (bpm)
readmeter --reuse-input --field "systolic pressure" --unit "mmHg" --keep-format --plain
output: 168 (mmHg)
